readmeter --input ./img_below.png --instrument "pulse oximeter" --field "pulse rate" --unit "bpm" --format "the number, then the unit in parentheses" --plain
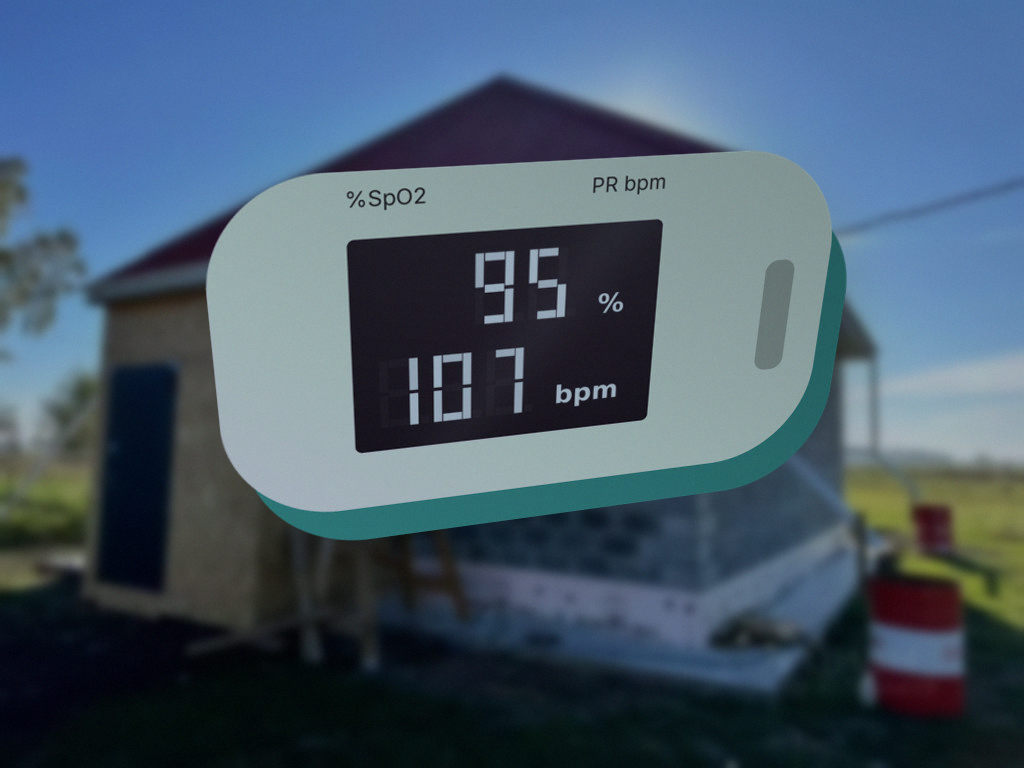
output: 107 (bpm)
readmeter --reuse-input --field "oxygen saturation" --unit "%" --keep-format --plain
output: 95 (%)
